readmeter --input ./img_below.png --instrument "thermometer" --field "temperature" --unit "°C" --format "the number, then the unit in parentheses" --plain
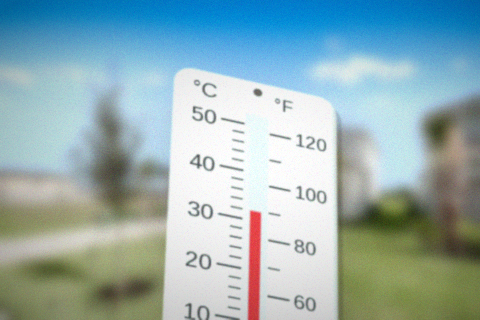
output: 32 (°C)
